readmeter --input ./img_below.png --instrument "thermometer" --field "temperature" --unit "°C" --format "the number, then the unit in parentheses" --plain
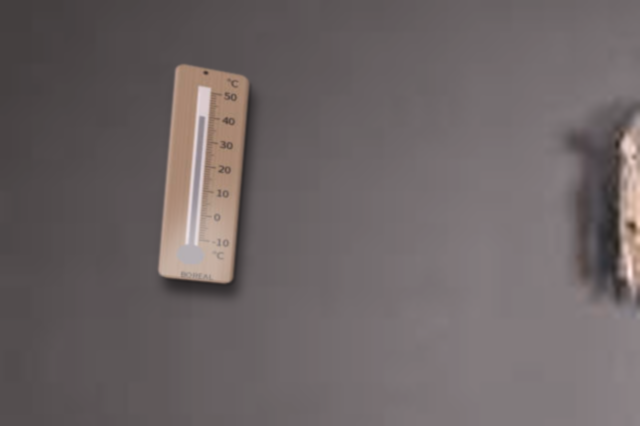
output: 40 (°C)
